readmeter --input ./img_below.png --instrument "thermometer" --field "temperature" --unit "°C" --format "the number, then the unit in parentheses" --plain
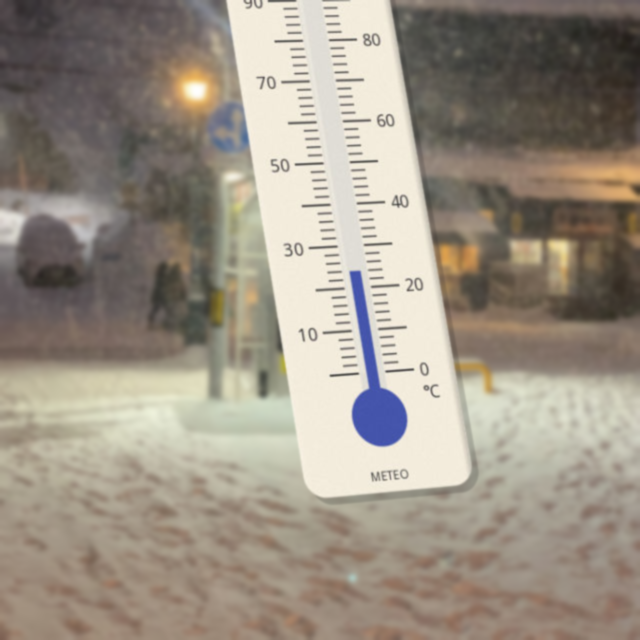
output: 24 (°C)
